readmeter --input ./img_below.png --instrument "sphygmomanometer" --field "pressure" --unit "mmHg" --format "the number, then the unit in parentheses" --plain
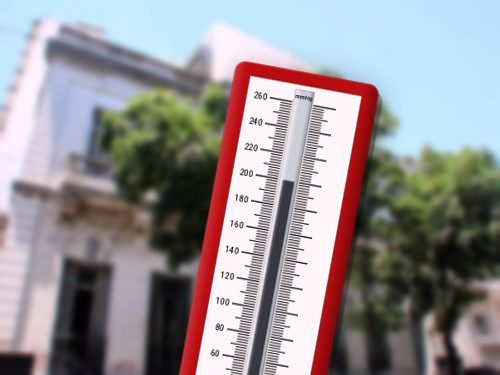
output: 200 (mmHg)
